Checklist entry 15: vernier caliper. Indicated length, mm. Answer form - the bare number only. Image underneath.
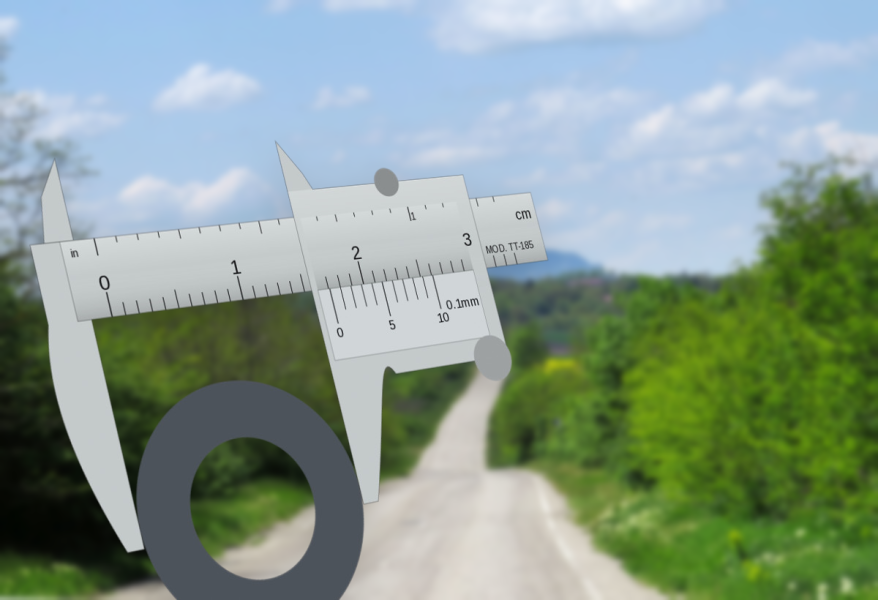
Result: 17.1
